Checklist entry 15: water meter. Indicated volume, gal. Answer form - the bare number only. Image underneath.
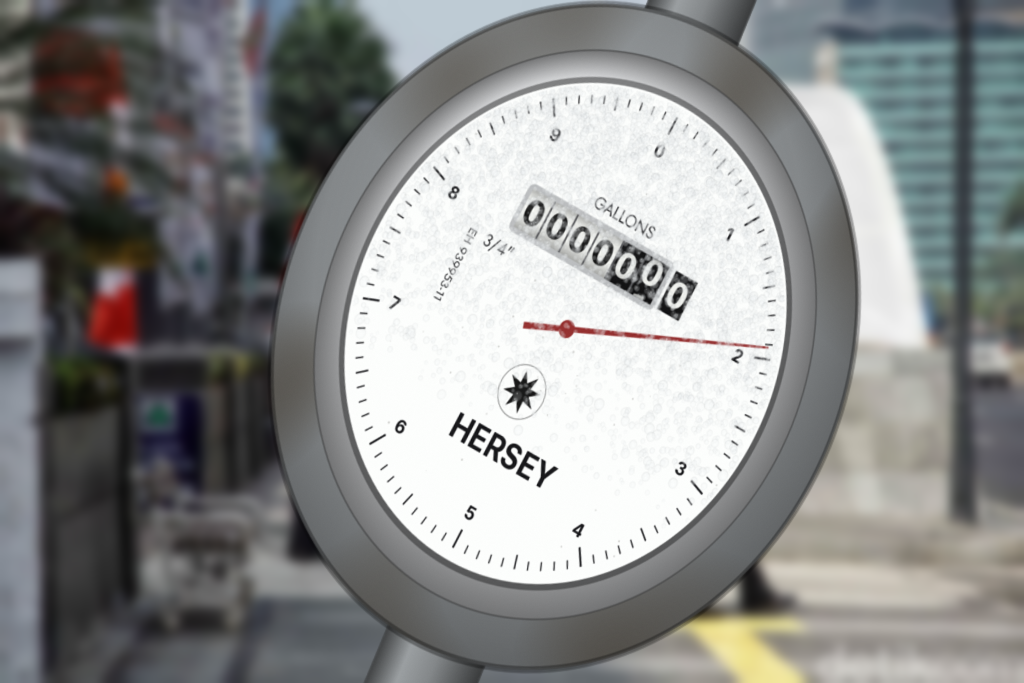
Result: 1.9
